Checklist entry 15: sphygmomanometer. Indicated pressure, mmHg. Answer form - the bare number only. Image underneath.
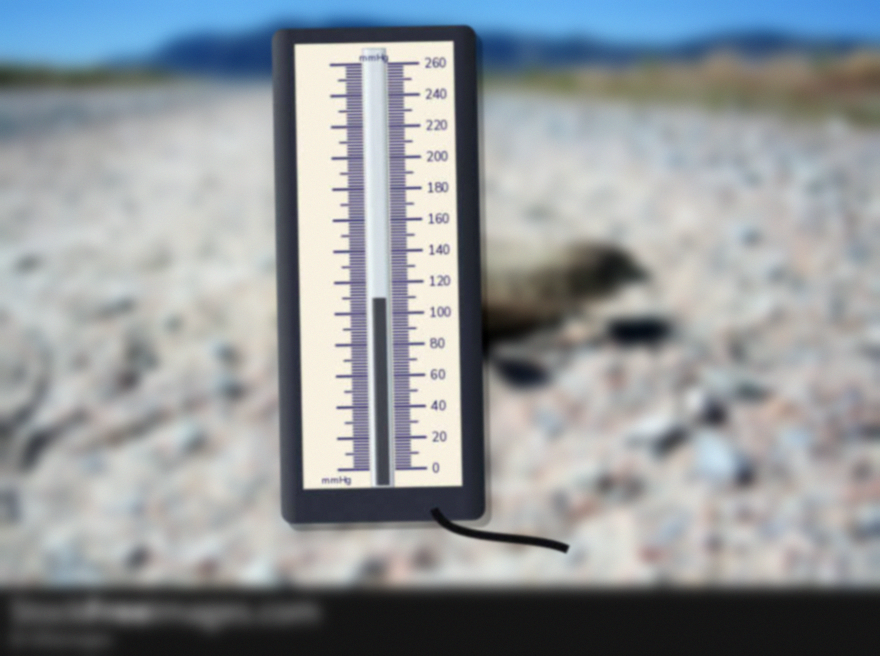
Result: 110
